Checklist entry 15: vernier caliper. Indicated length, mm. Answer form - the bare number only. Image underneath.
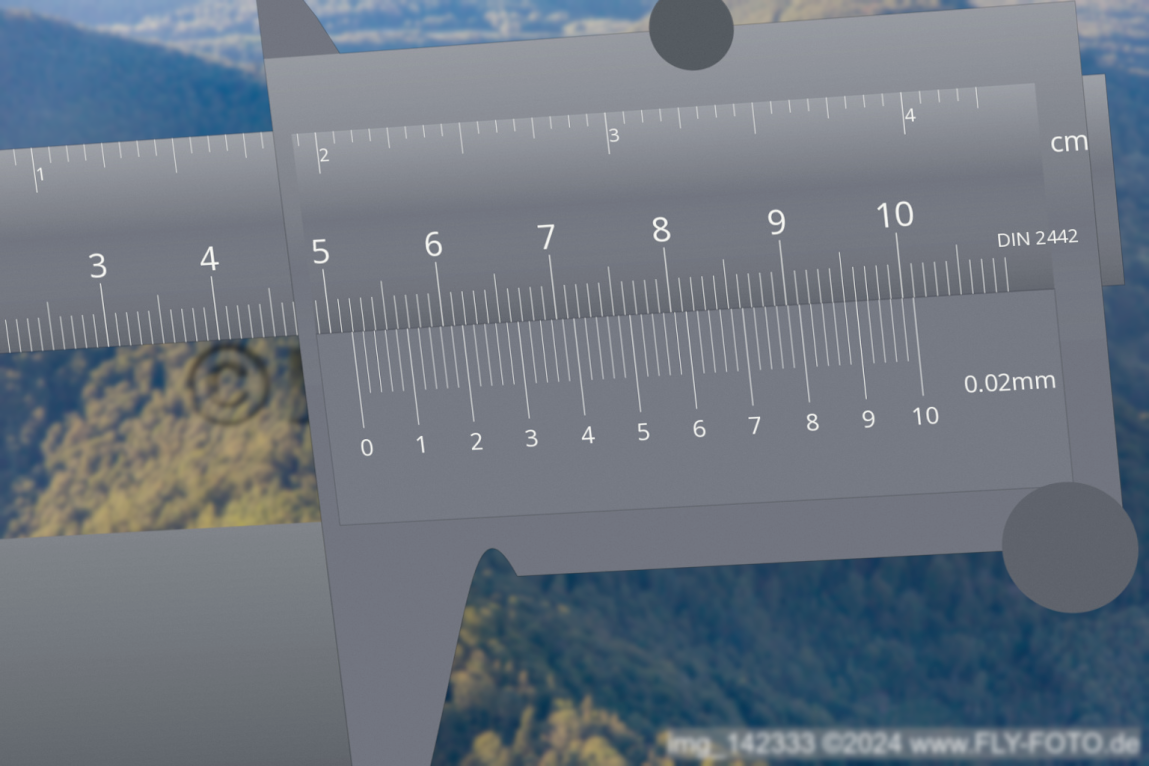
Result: 51.9
